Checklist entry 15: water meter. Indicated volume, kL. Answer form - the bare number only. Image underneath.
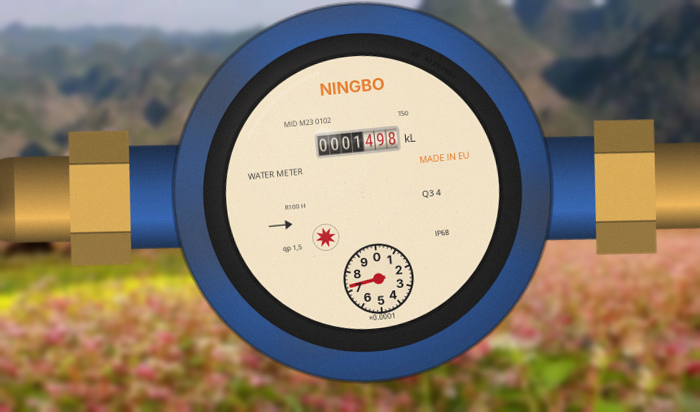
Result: 1.4987
